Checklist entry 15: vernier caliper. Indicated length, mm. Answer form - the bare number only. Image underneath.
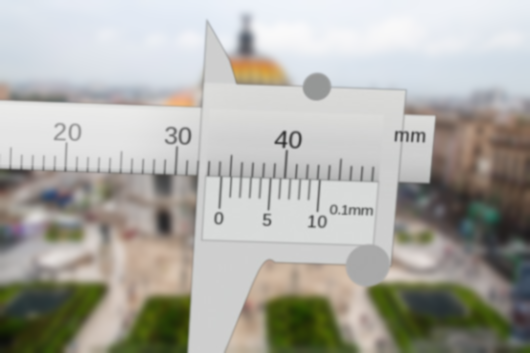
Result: 34.2
